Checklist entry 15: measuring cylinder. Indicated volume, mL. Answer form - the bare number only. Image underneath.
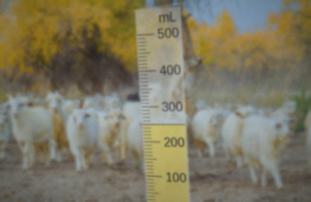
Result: 250
